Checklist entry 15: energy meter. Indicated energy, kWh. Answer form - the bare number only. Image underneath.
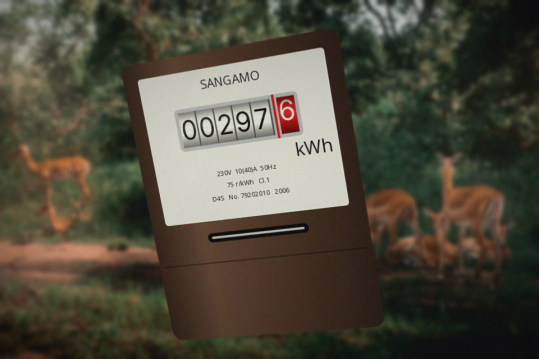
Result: 297.6
